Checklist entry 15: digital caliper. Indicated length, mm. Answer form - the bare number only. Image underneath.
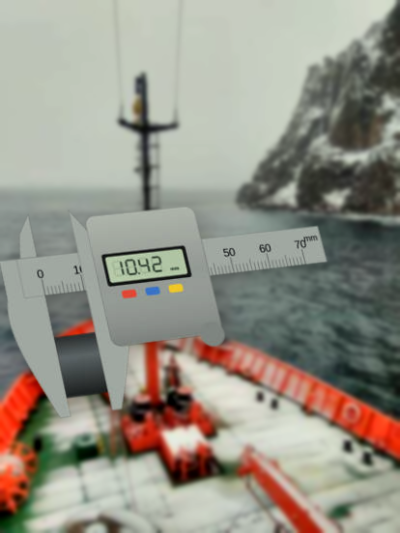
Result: 10.42
